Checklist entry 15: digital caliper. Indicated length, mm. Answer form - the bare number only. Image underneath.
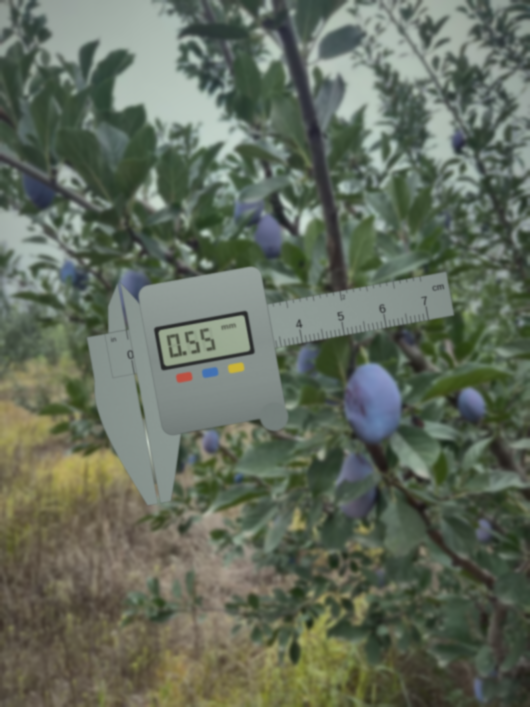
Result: 0.55
